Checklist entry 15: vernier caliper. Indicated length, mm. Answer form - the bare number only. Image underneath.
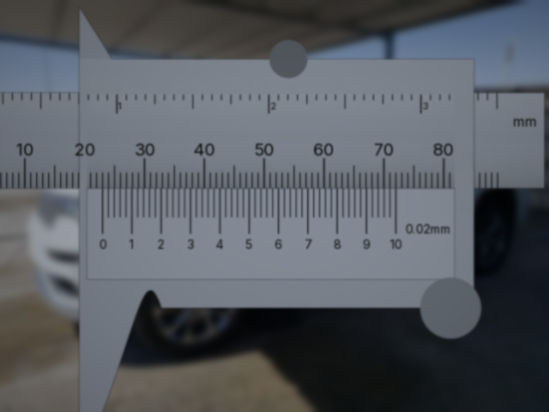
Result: 23.0
